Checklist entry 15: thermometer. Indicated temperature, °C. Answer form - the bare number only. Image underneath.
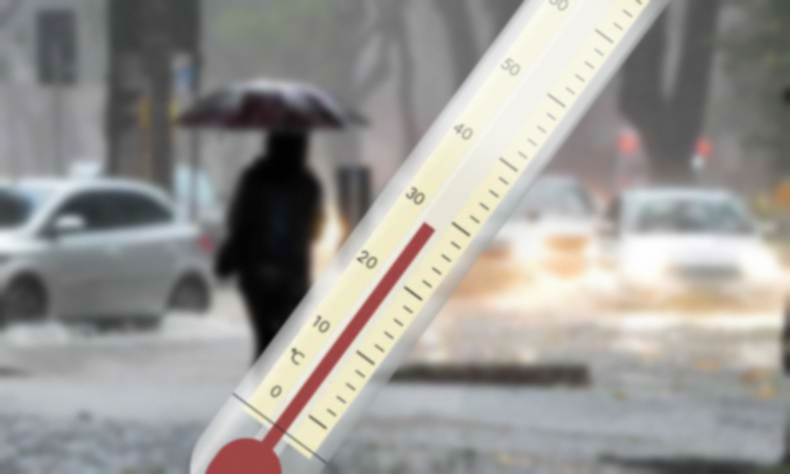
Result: 28
